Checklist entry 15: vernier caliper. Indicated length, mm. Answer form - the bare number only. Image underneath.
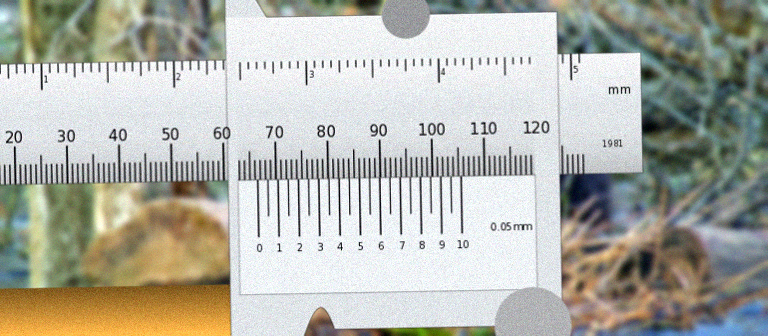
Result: 66.5
